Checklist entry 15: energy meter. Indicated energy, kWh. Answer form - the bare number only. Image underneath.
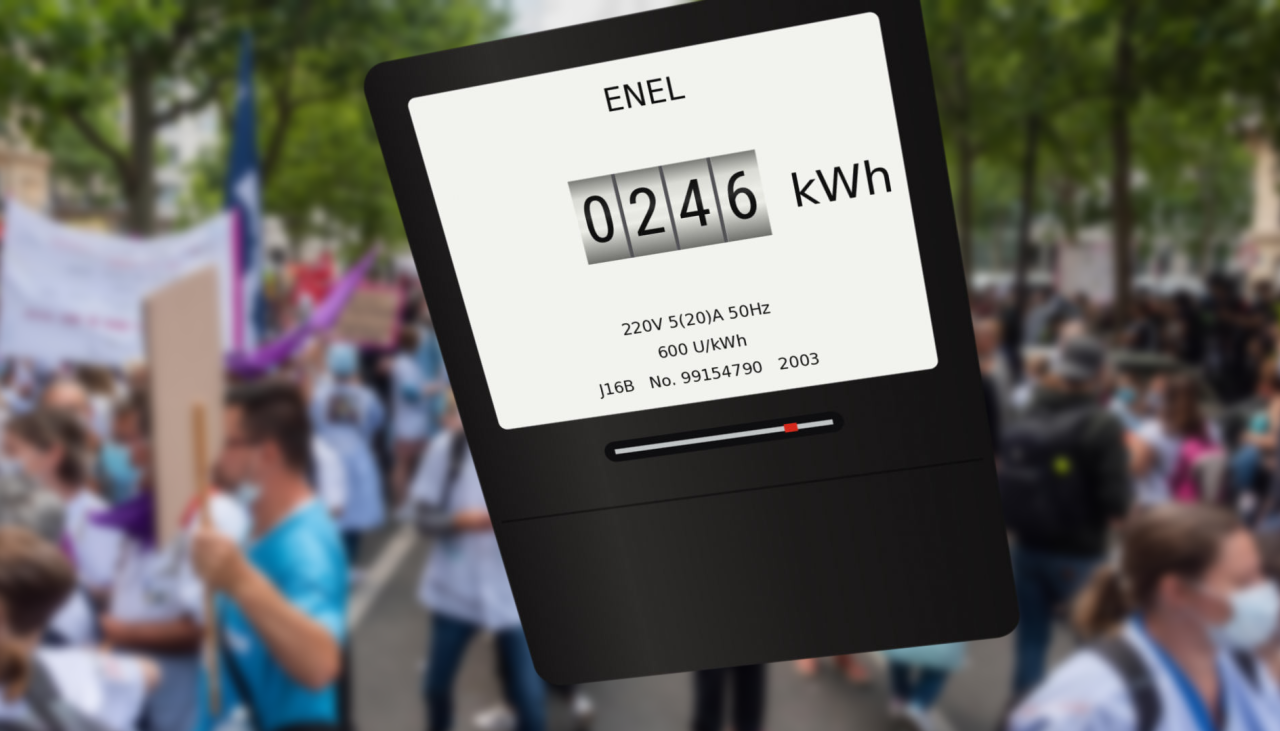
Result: 246
